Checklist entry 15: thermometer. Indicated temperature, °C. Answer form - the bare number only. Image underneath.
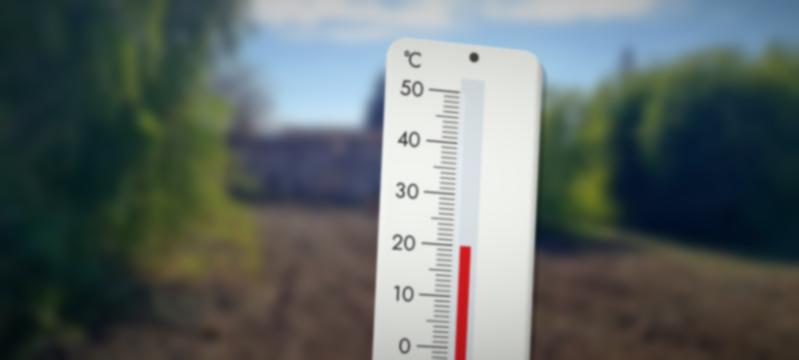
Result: 20
